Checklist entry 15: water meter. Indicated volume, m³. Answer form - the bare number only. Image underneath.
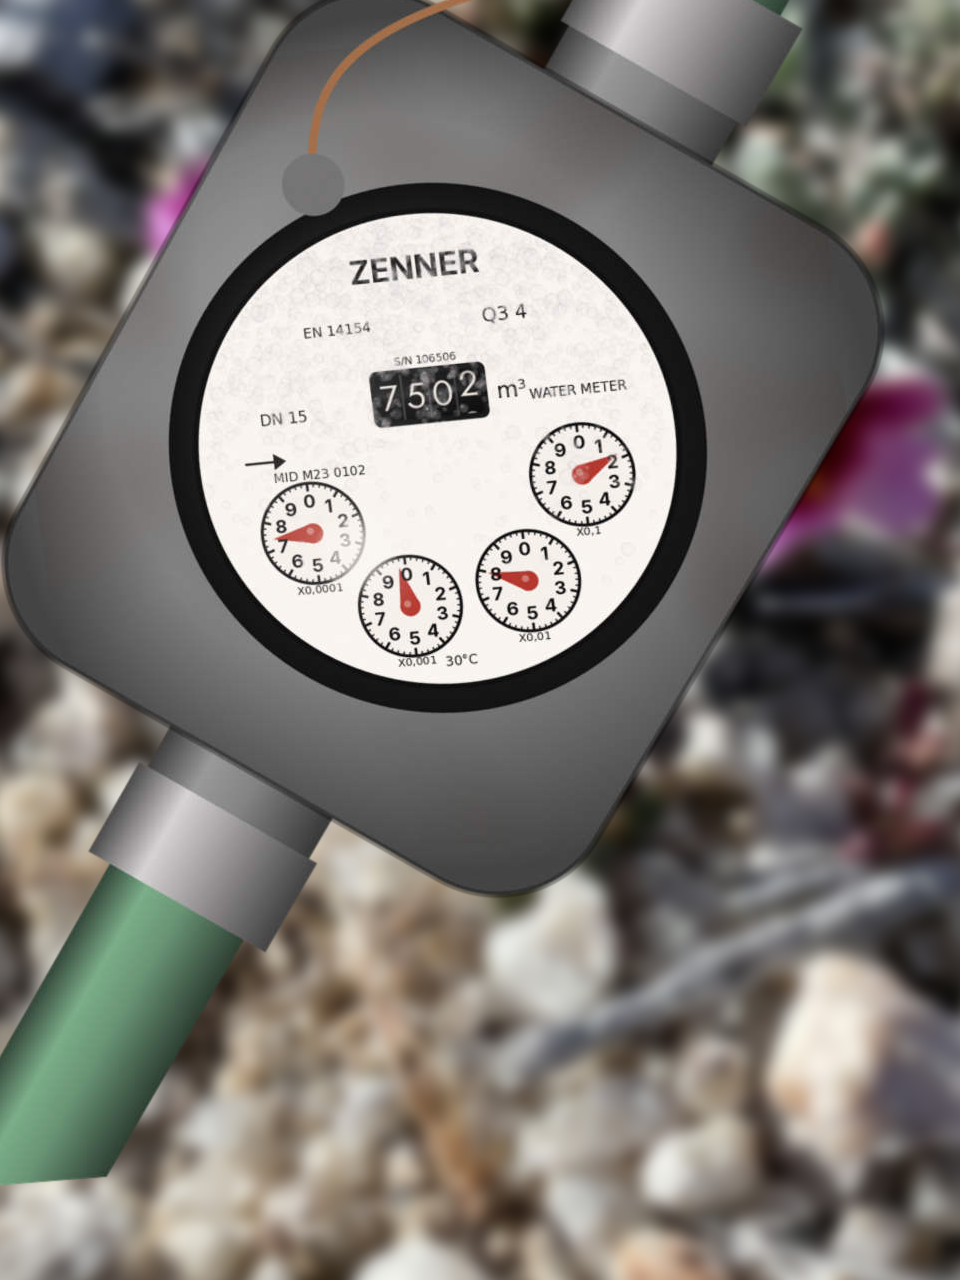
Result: 7502.1797
